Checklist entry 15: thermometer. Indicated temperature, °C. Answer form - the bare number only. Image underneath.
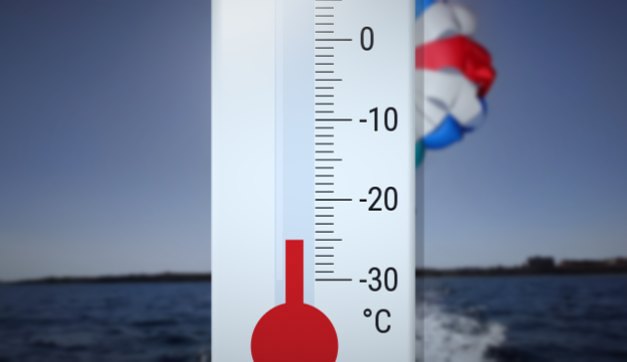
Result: -25
